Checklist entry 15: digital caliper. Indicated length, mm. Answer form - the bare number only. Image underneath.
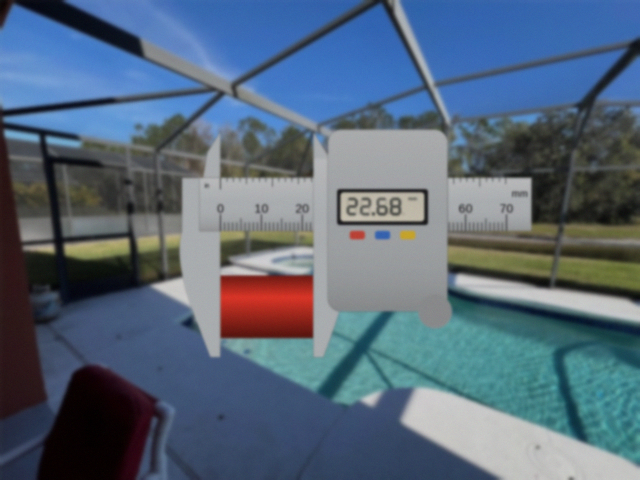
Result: 22.68
